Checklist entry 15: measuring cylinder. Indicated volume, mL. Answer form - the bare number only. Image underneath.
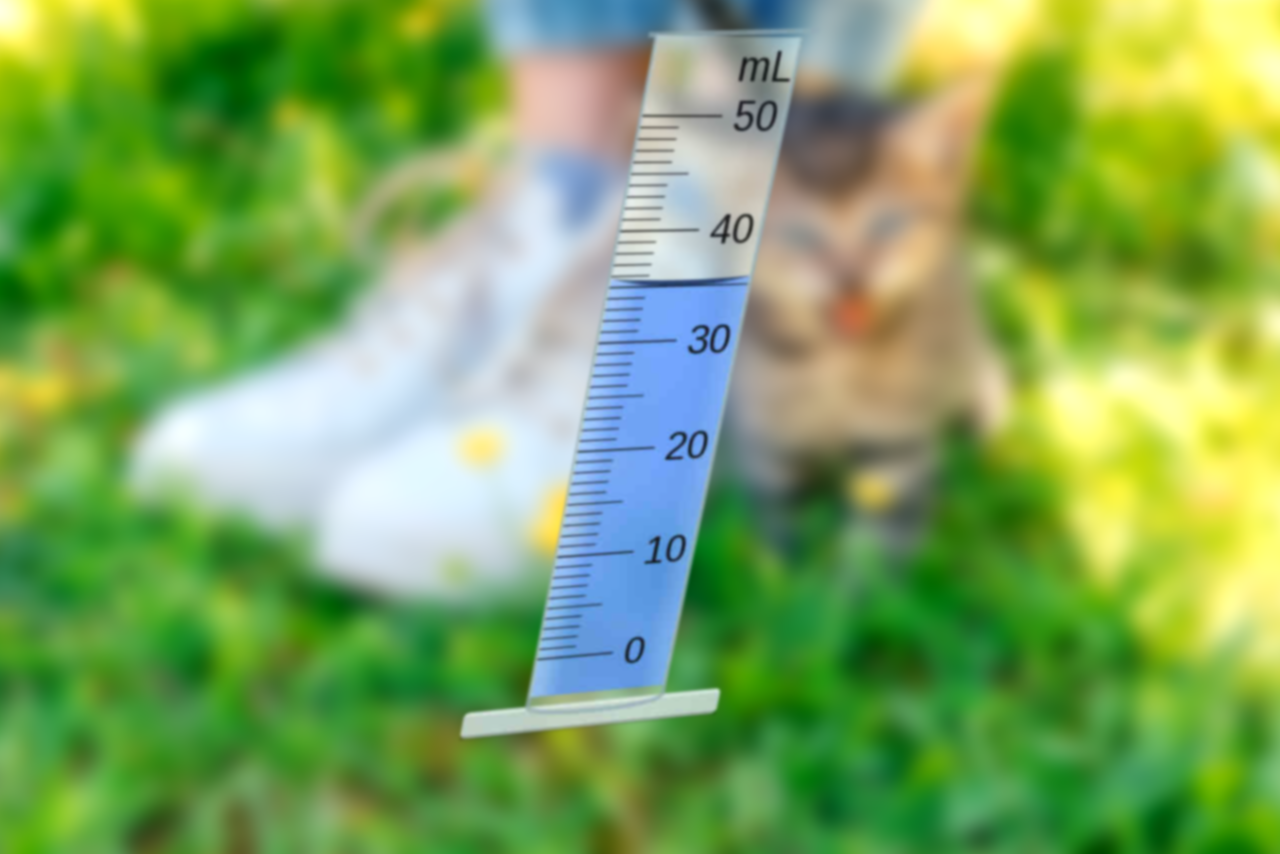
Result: 35
